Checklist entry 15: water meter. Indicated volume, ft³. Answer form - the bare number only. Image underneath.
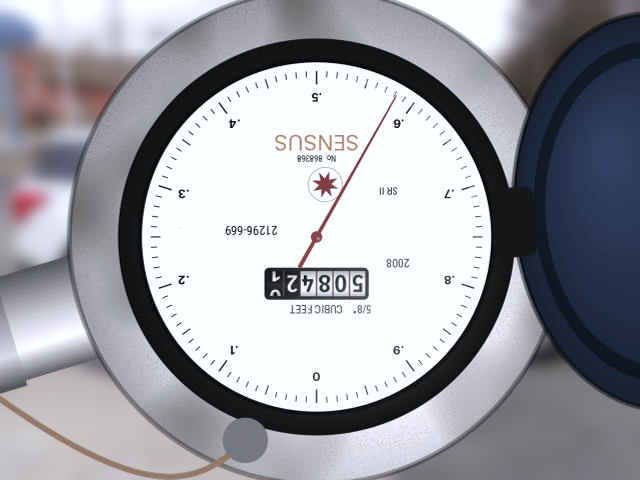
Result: 508420.58
